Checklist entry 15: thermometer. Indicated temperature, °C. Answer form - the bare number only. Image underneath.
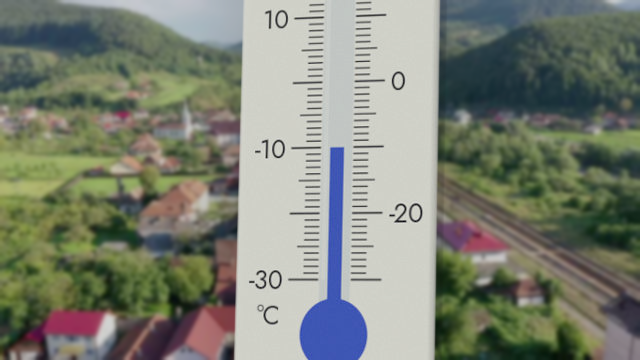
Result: -10
